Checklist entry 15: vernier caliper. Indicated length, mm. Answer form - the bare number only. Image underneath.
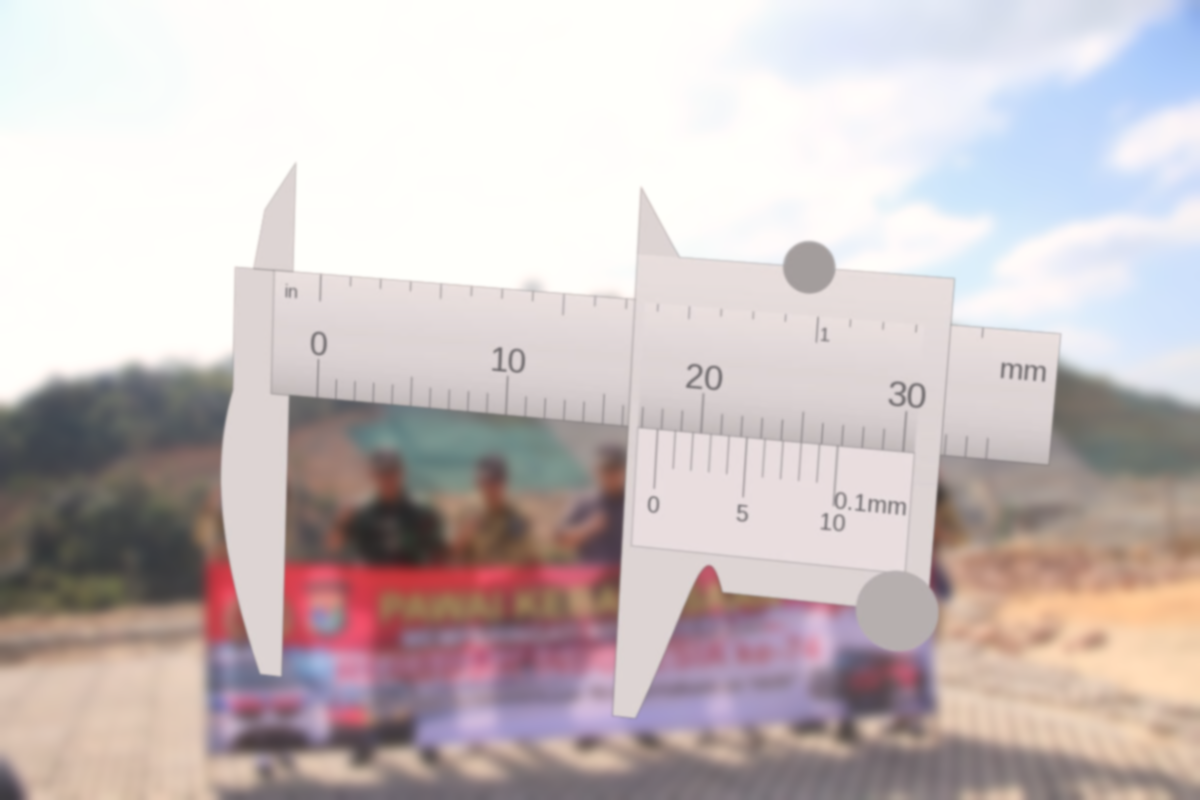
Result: 17.8
